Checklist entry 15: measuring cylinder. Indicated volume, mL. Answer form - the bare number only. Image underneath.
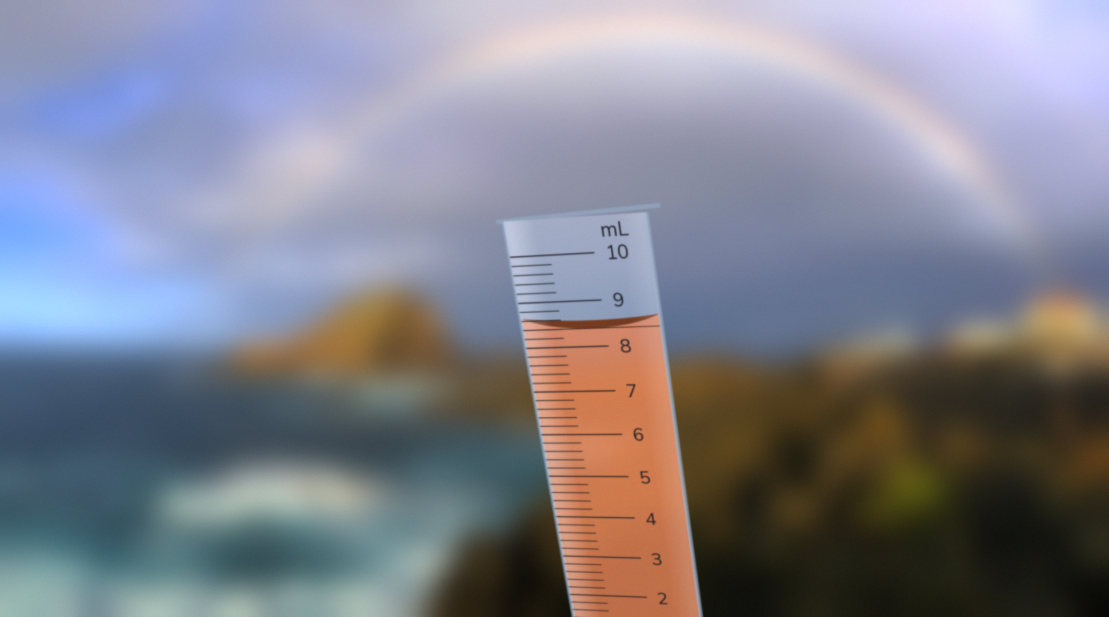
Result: 8.4
